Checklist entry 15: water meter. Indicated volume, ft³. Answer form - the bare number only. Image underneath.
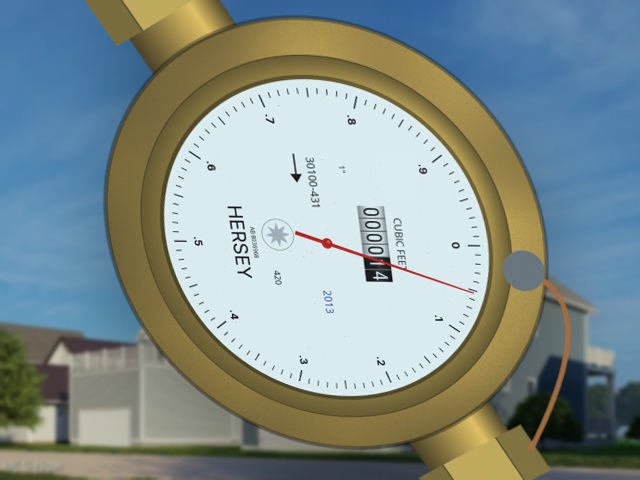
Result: 14.05
